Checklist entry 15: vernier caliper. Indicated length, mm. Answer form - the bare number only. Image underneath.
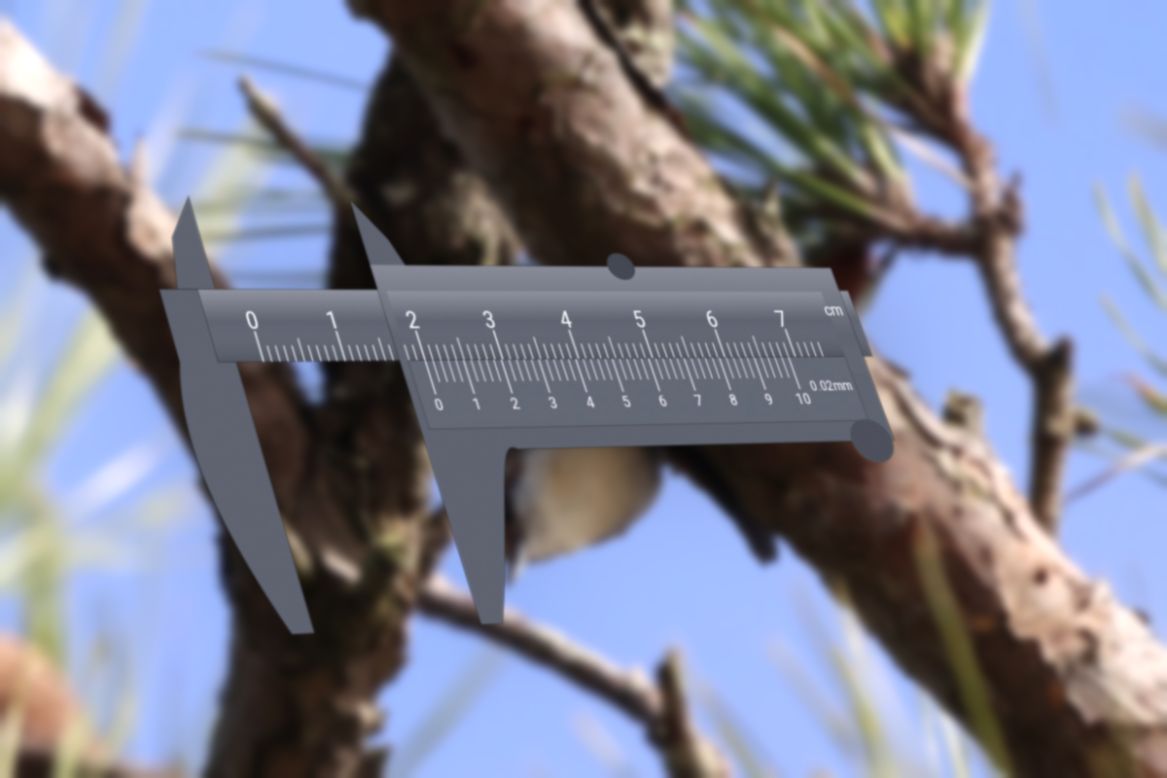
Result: 20.0
